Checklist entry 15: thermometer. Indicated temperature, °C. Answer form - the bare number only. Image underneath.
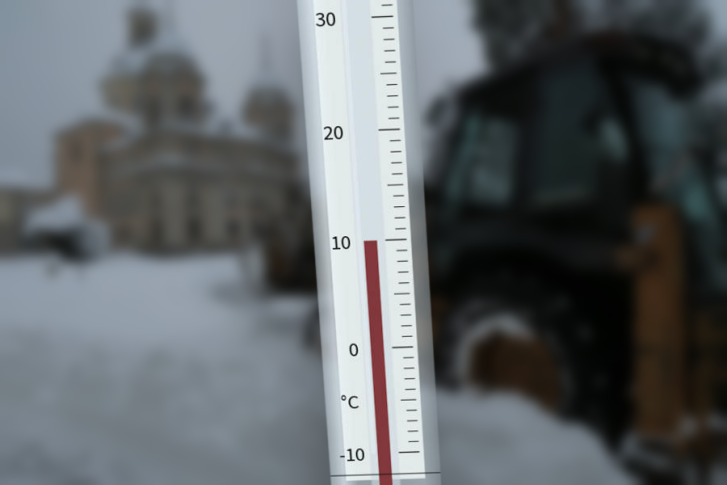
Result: 10
